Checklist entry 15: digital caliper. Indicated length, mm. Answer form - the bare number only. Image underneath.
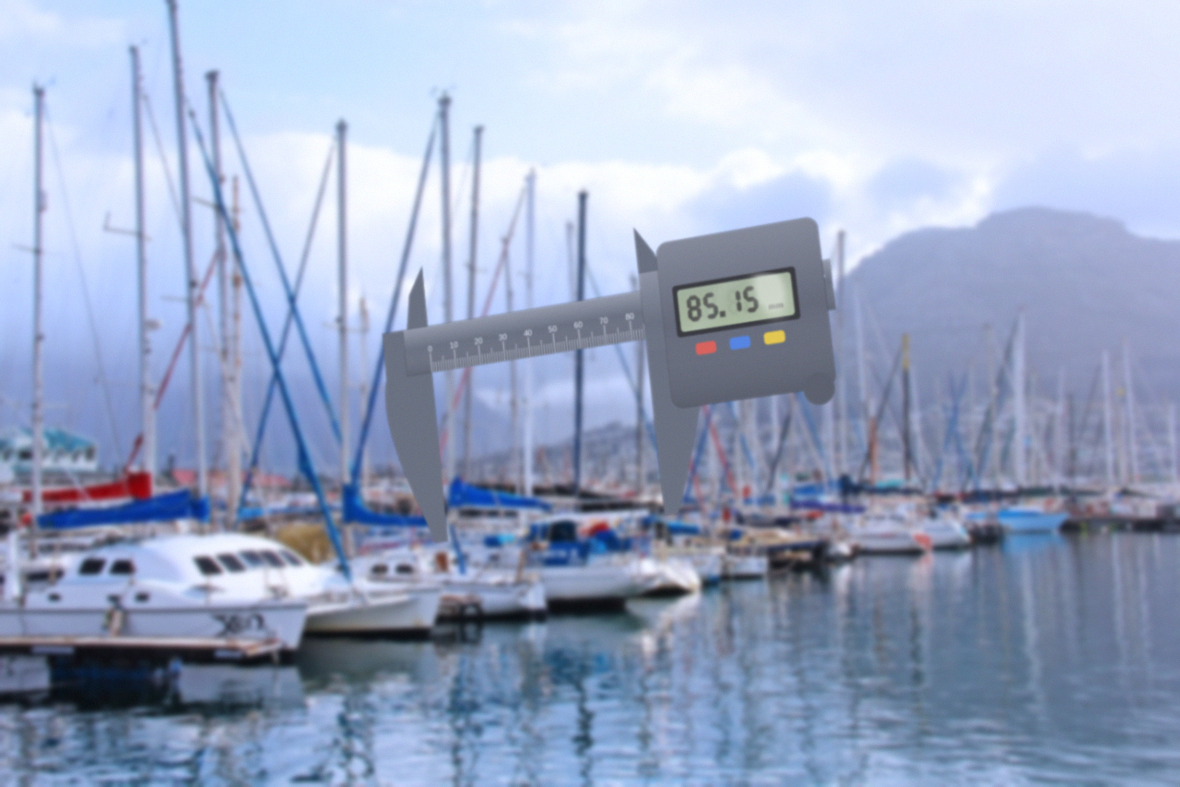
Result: 85.15
